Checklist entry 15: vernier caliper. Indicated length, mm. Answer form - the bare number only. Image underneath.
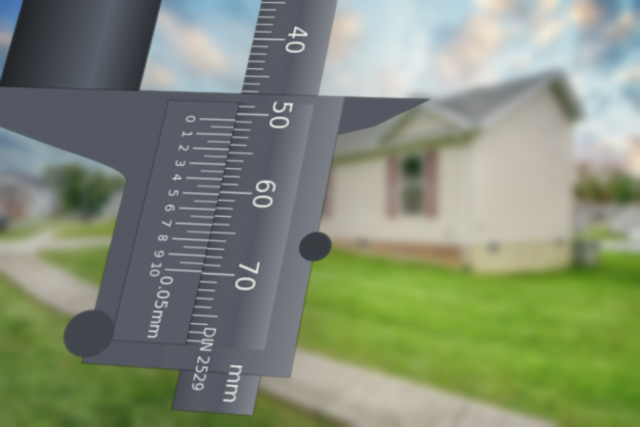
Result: 50.8
